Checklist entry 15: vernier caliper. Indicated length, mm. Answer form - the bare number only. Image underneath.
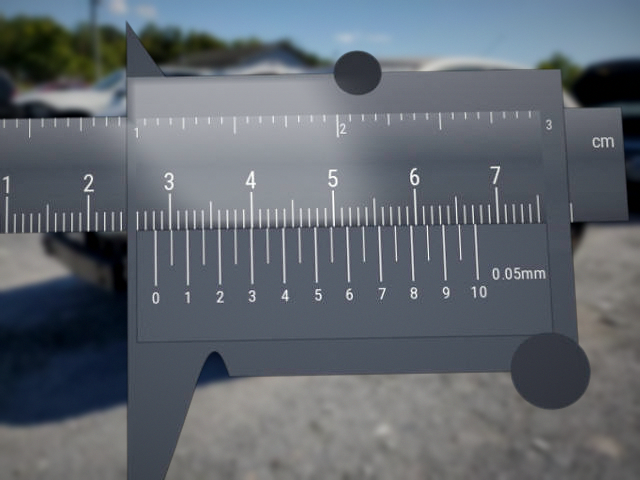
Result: 28.2
